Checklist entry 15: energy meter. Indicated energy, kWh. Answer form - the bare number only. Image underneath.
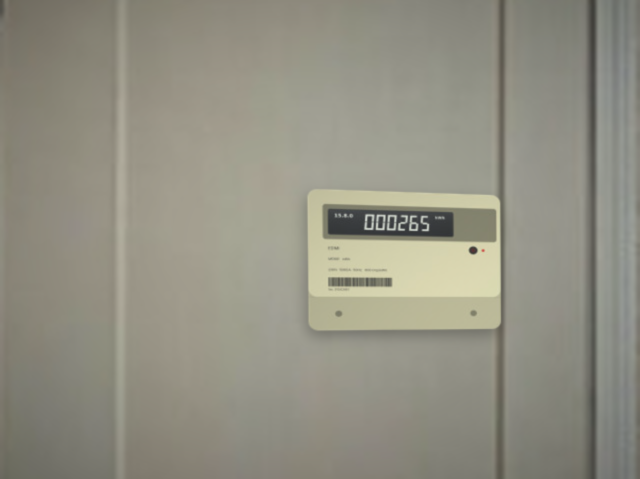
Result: 265
